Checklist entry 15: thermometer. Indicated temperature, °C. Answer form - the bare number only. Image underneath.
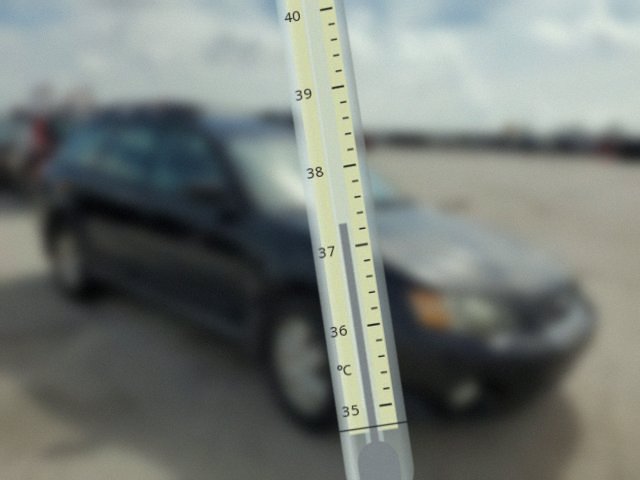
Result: 37.3
